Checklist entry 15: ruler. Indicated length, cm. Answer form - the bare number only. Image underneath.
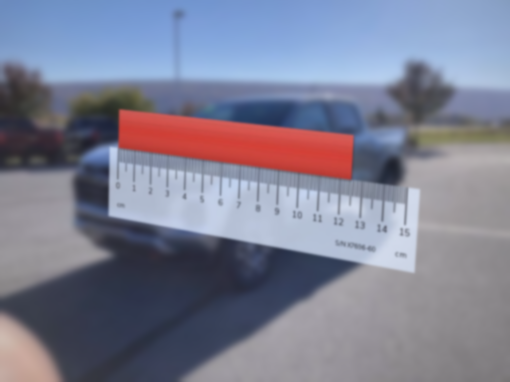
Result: 12.5
